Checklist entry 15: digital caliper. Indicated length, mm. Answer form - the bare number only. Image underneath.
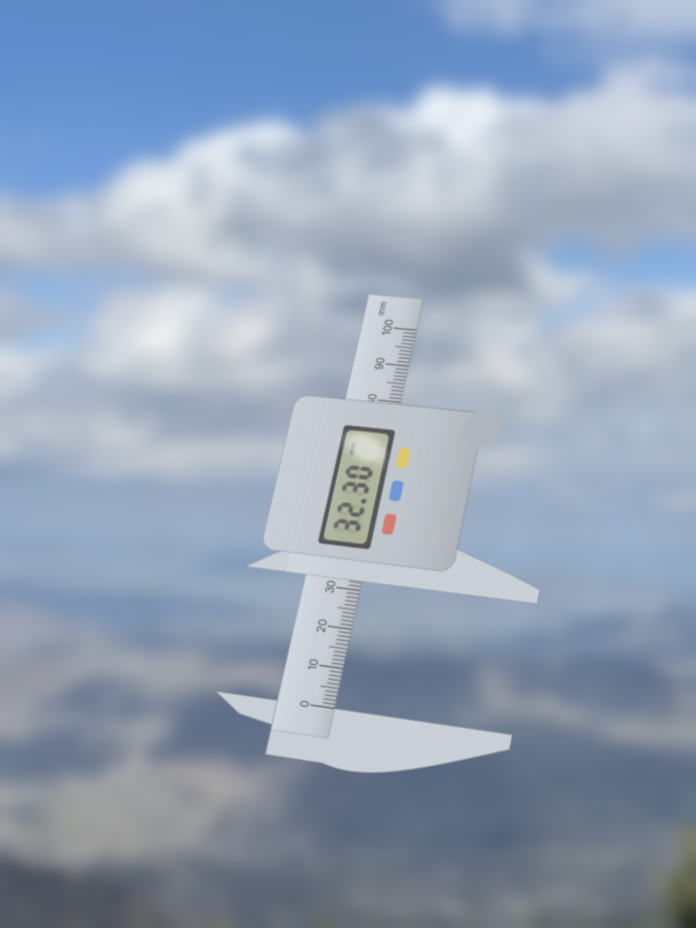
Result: 32.30
